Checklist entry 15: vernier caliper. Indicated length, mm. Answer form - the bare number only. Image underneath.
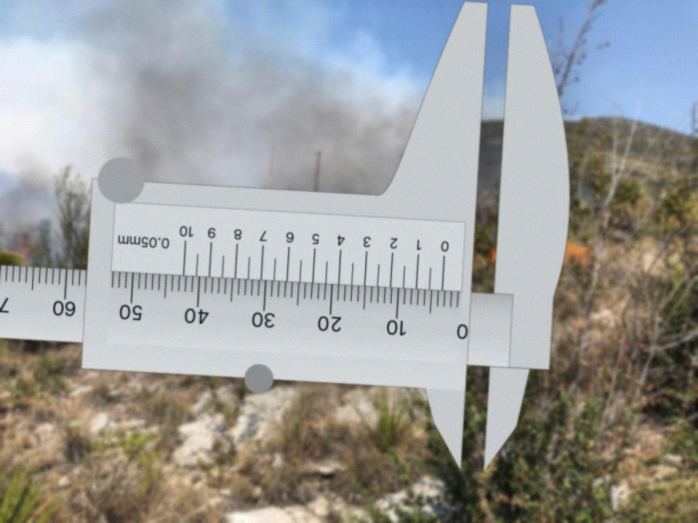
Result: 3.4
